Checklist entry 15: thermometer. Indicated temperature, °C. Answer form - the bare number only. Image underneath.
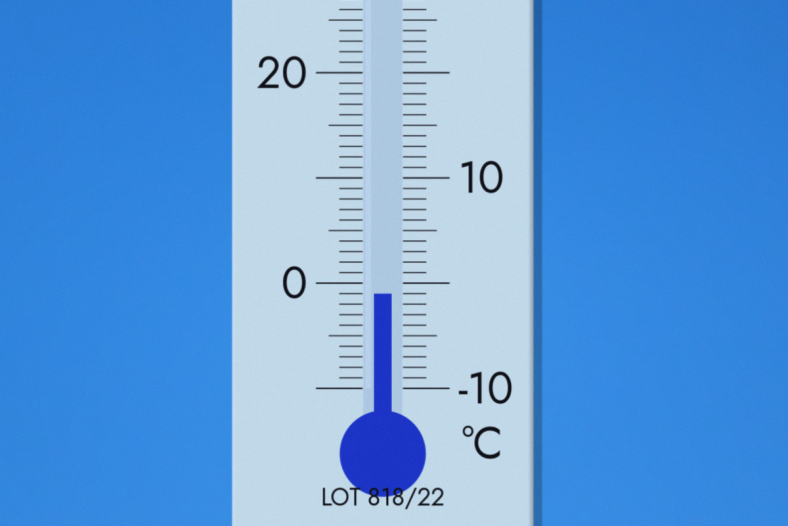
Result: -1
